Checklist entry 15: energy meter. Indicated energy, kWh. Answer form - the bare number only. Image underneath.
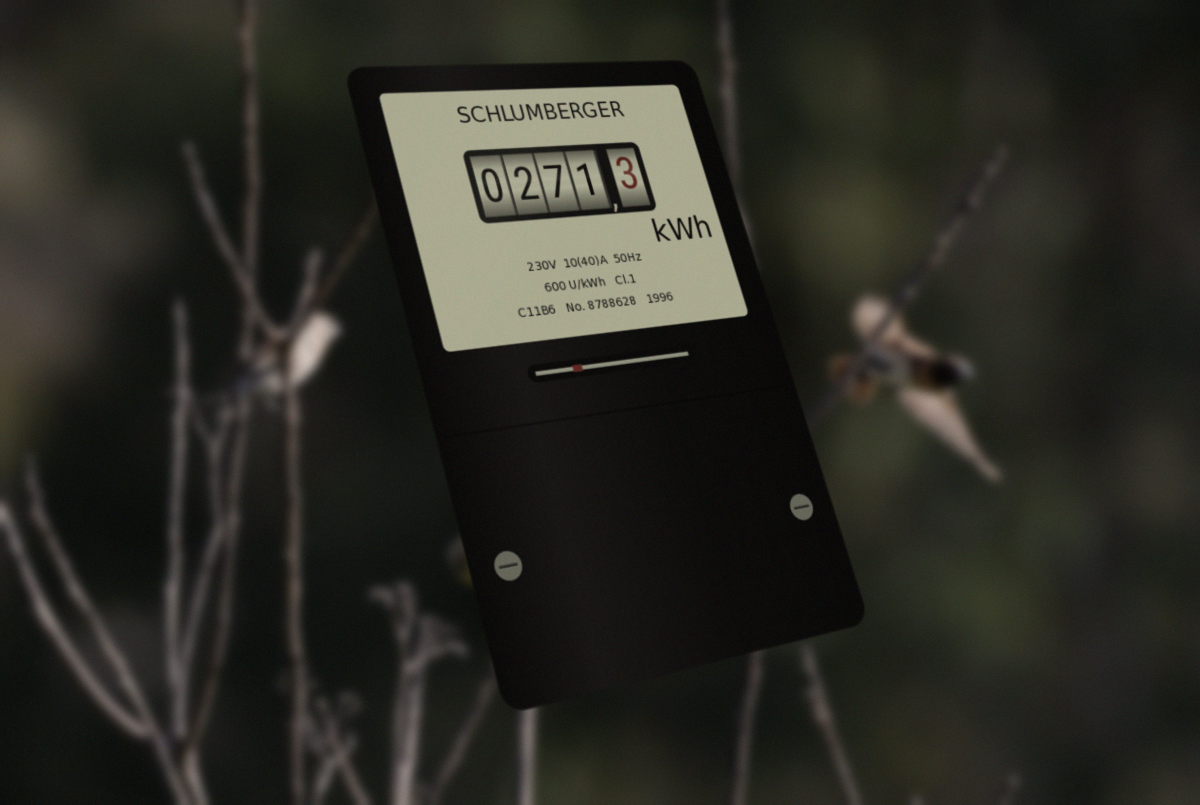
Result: 271.3
